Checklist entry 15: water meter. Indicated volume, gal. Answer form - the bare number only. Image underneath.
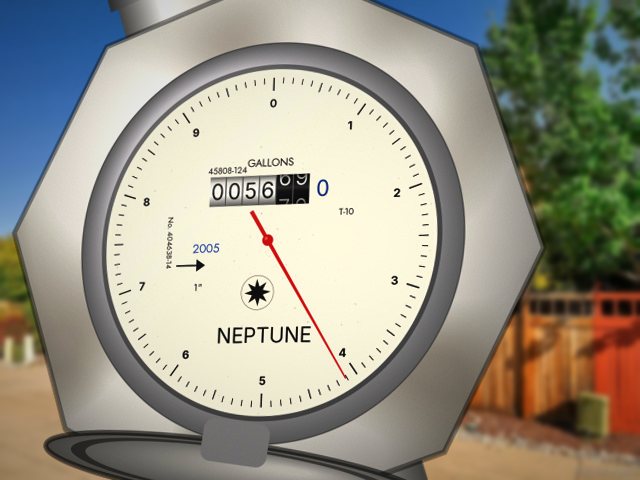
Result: 56694.1
